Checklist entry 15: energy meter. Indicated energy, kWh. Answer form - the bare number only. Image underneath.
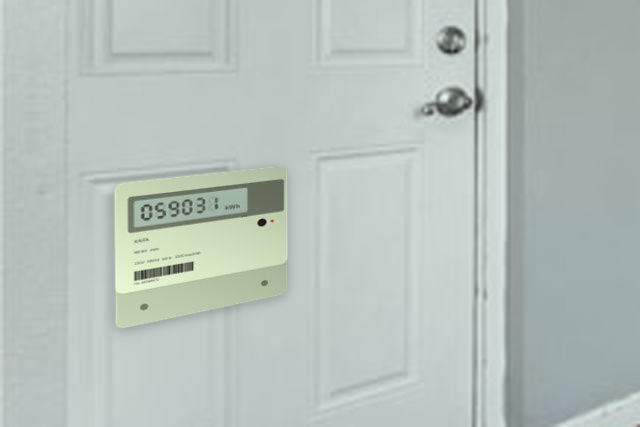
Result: 59031
